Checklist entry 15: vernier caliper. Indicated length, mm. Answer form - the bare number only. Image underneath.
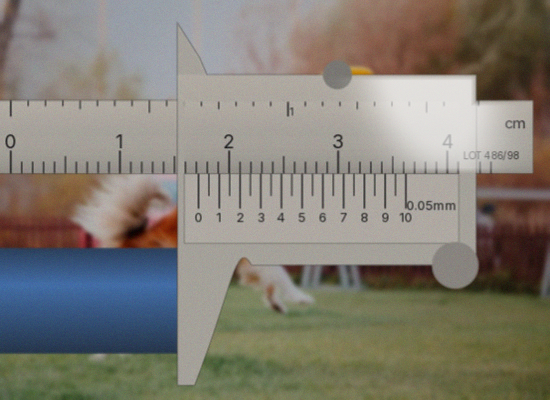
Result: 17.2
